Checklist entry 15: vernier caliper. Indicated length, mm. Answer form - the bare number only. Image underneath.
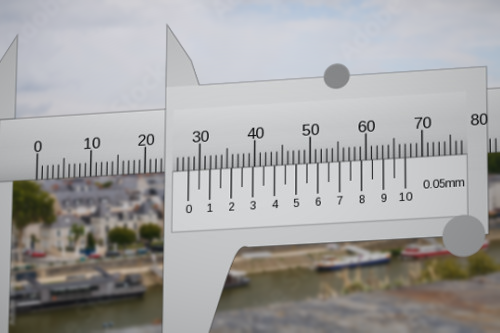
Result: 28.0
